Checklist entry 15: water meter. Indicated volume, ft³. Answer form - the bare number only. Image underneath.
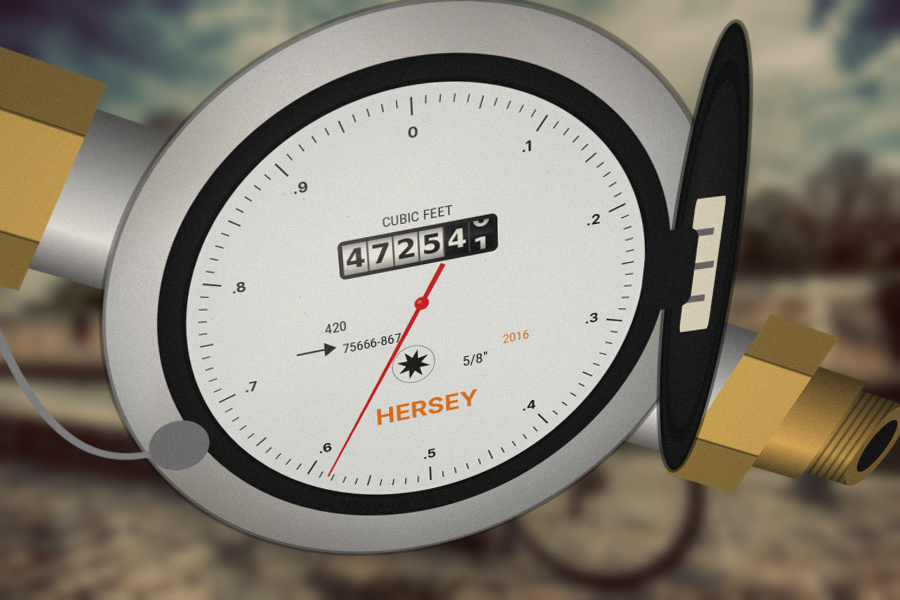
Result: 472540.58
